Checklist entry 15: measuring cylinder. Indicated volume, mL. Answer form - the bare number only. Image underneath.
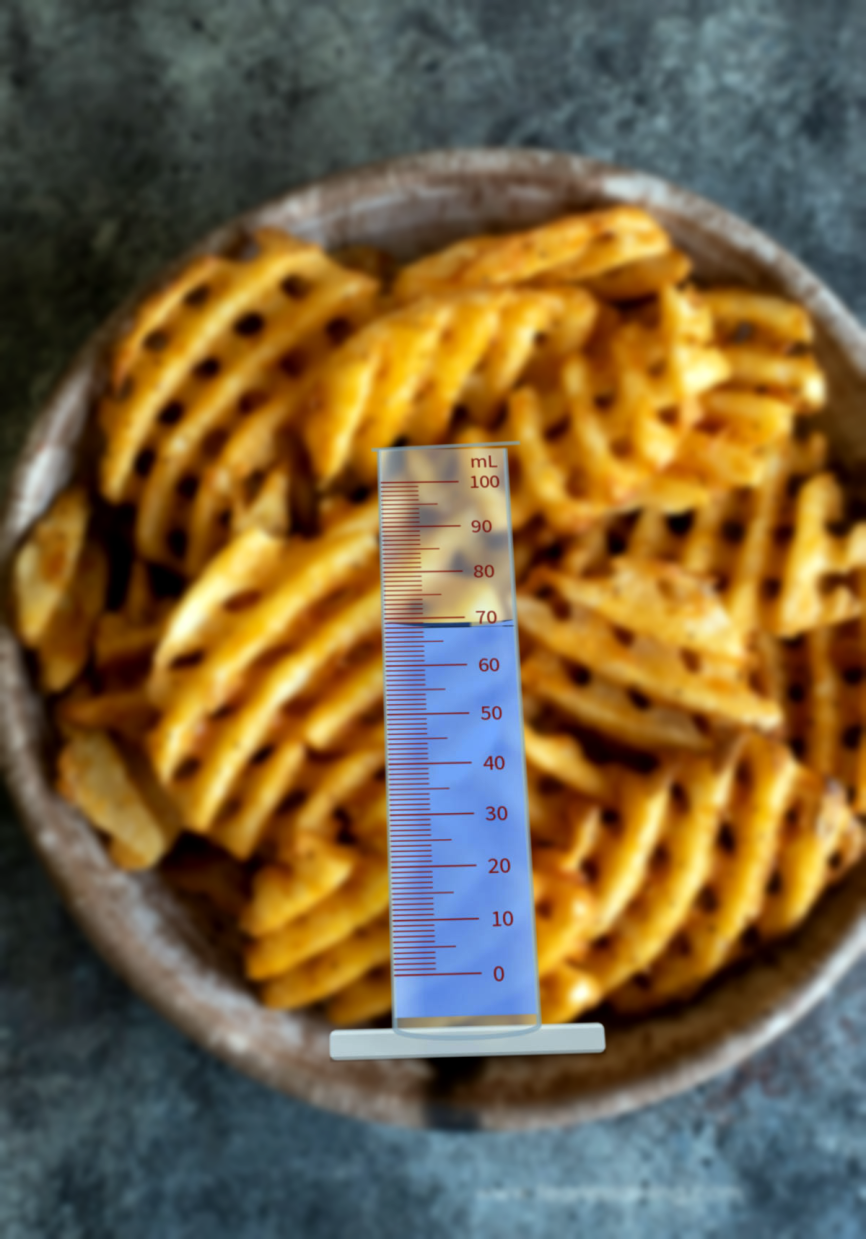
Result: 68
